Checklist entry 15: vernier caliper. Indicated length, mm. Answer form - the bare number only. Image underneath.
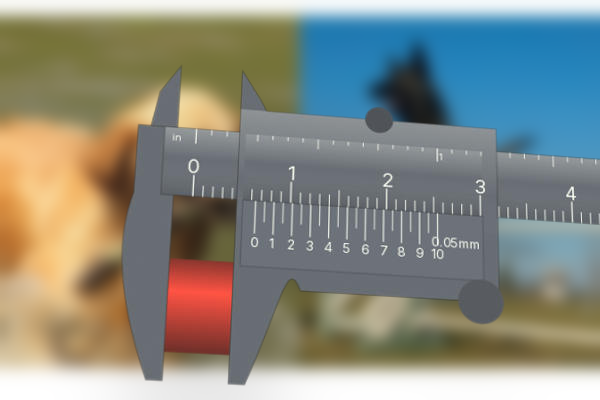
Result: 6.4
